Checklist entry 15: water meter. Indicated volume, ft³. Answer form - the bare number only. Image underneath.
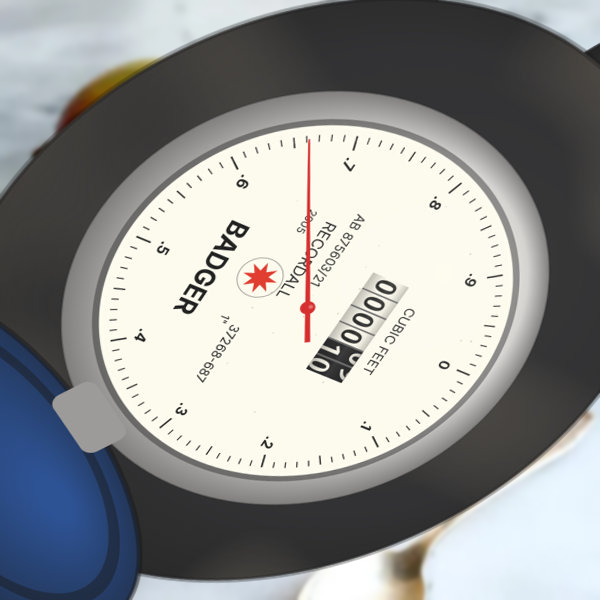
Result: 9.66
